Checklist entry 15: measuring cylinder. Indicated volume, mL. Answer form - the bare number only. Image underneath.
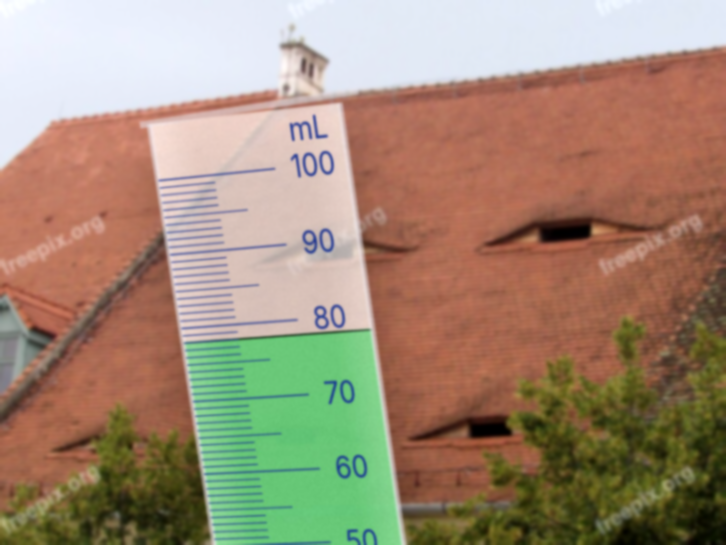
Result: 78
